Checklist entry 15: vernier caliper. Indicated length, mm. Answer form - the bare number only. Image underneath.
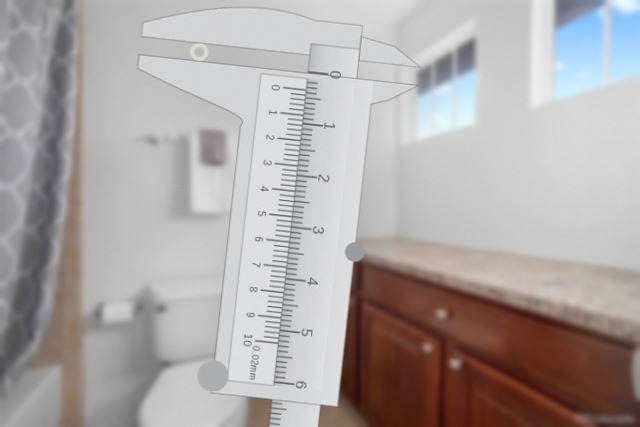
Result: 3.5
